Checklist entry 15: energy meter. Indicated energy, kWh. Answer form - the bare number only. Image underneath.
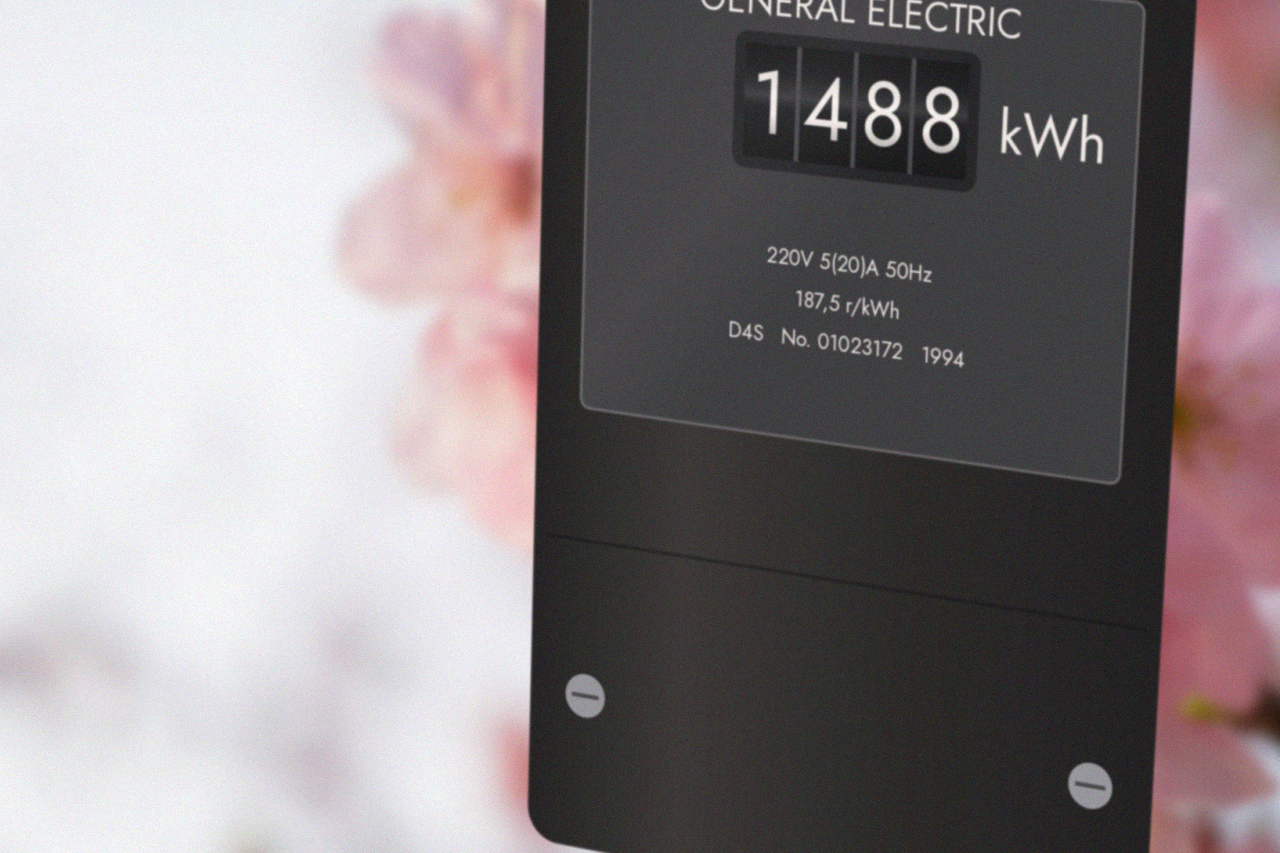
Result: 1488
